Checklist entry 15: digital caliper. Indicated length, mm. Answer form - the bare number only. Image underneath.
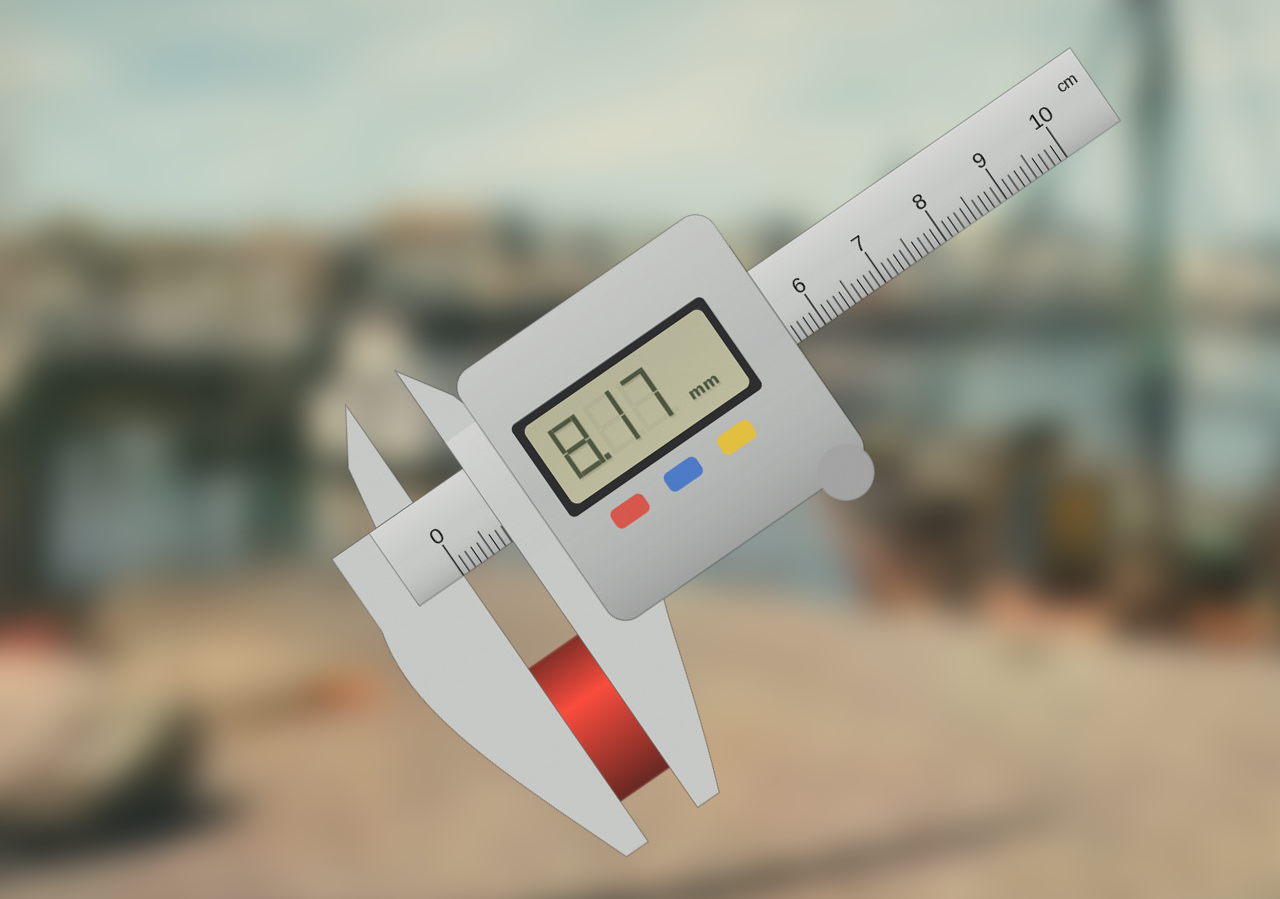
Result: 8.17
